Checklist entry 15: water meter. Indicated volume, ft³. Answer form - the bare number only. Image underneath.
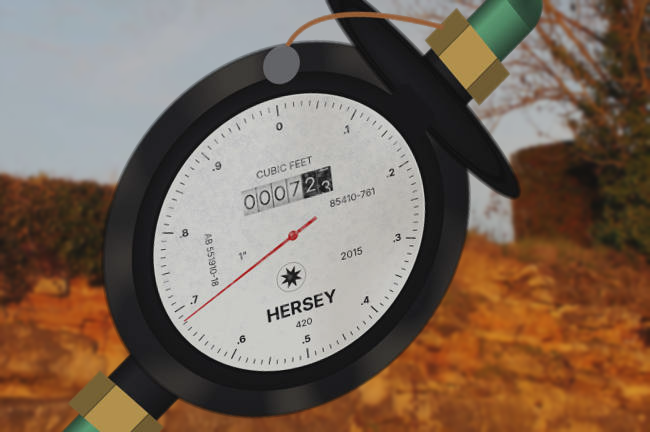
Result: 722.68
